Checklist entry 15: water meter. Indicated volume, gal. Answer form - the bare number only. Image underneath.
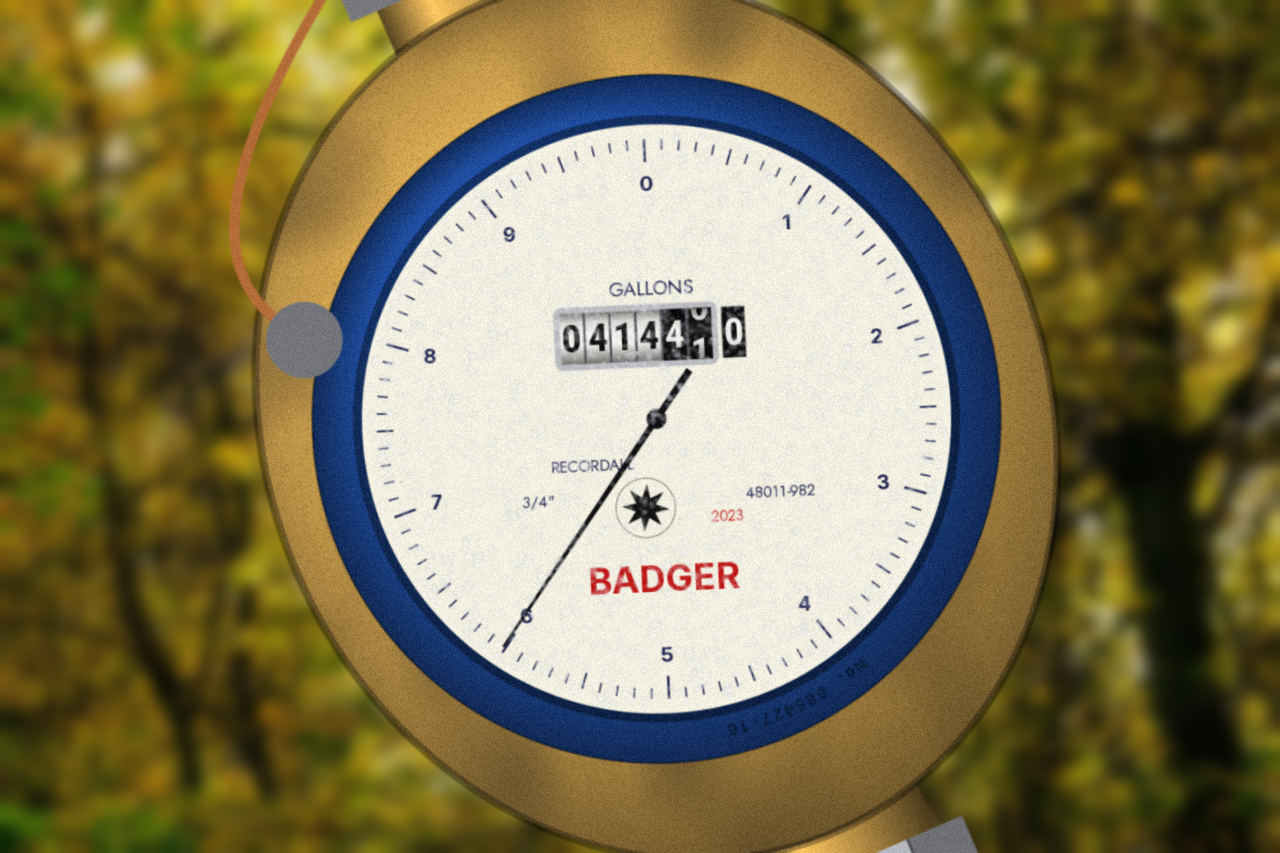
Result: 414406.0
